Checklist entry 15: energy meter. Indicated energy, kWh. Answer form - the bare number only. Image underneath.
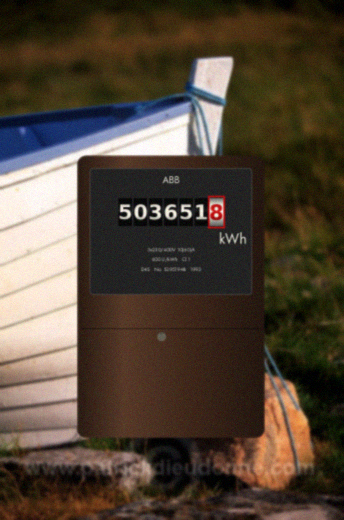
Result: 503651.8
